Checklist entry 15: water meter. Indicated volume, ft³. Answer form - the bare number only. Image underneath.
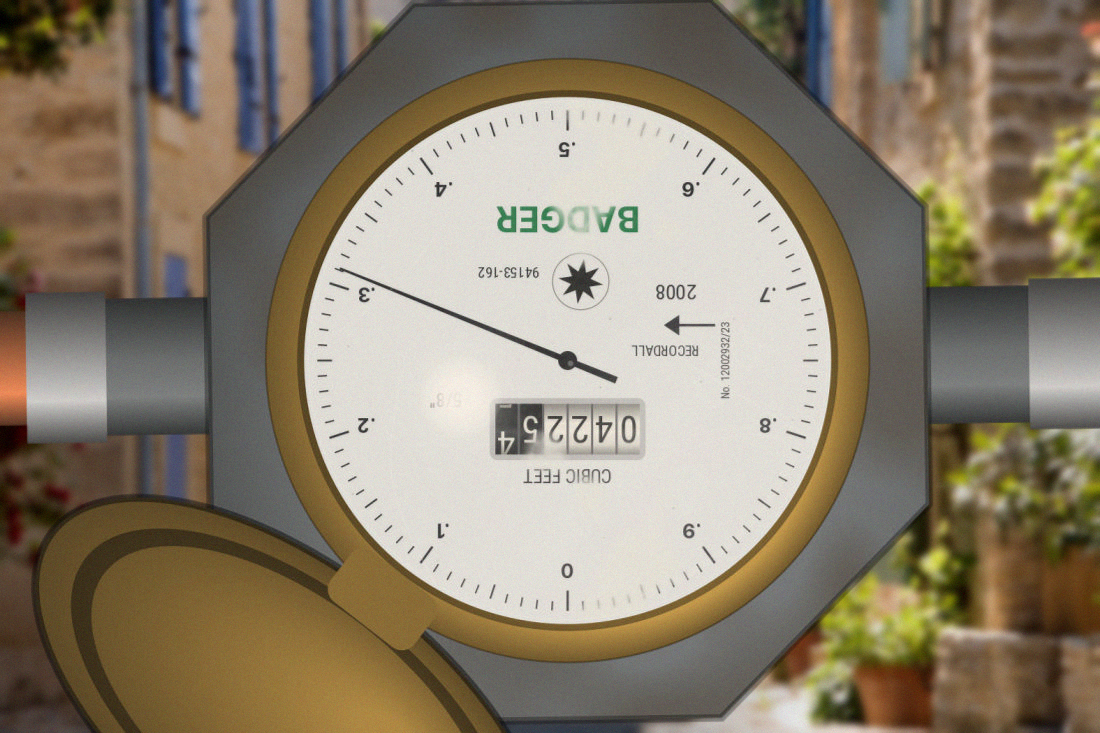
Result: 42254.31
